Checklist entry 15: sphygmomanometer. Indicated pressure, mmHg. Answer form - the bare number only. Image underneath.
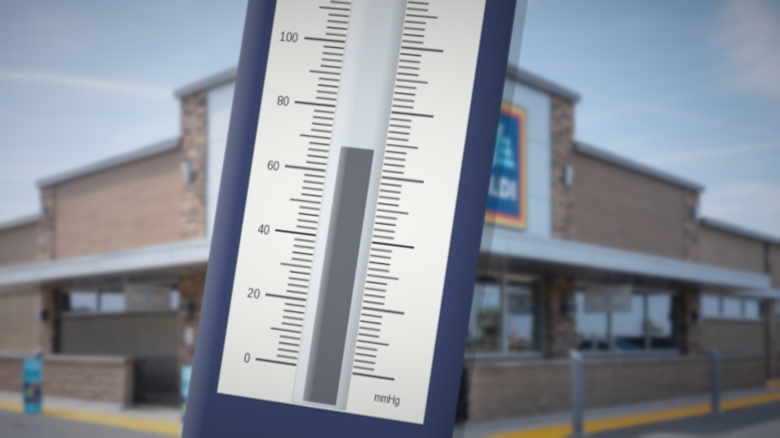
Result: 68
